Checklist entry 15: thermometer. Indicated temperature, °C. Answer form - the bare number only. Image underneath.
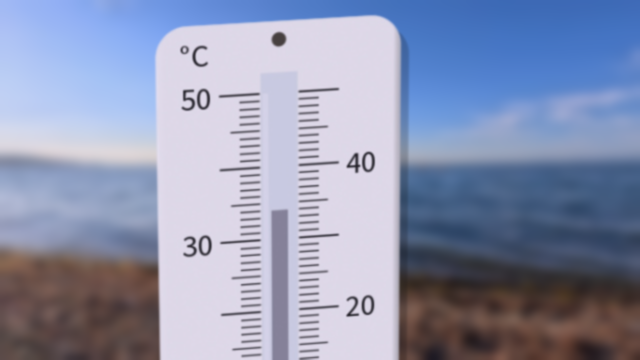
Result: 34
